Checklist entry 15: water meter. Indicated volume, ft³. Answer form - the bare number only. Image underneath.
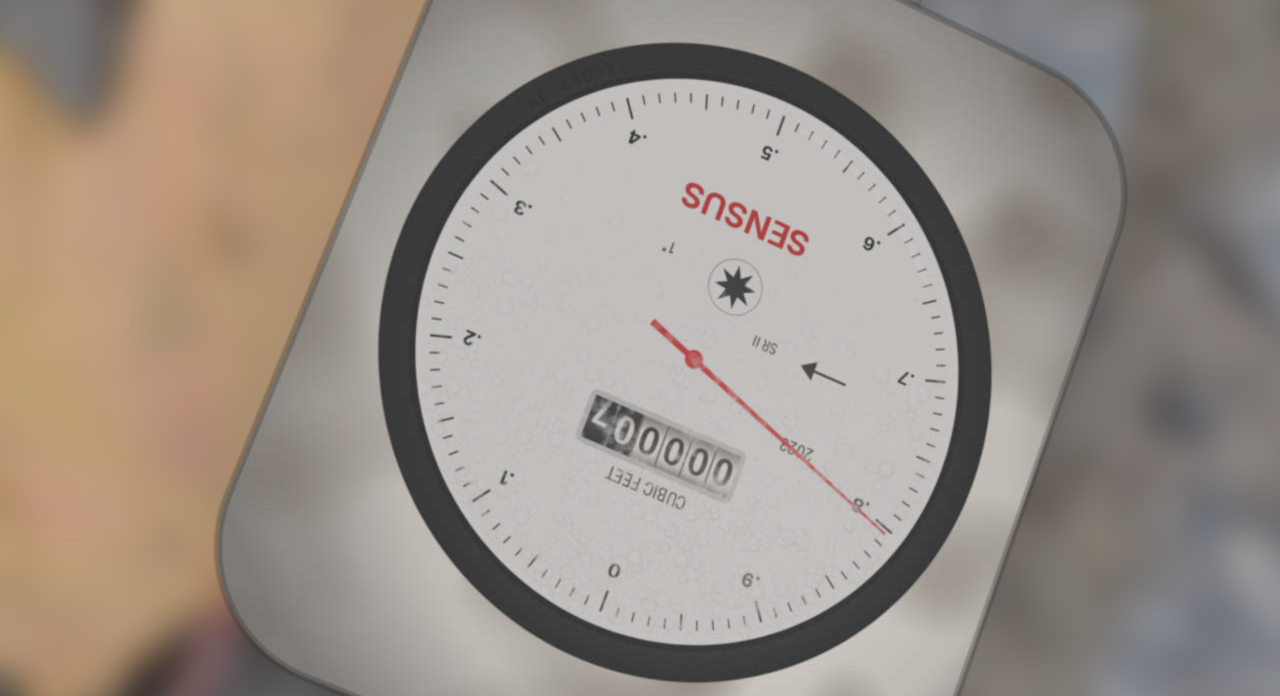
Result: 6.80
